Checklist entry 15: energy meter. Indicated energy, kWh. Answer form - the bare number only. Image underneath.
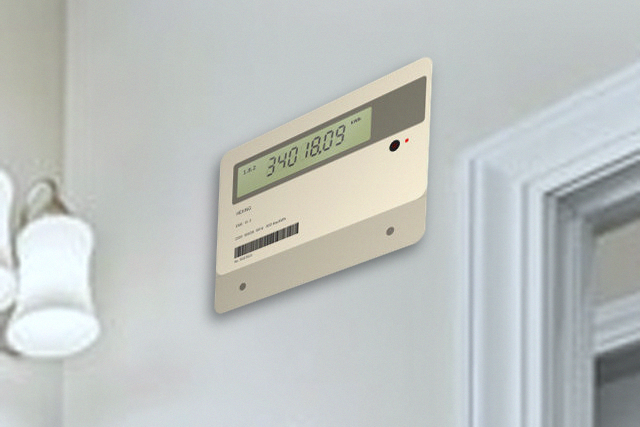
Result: 34018.09
